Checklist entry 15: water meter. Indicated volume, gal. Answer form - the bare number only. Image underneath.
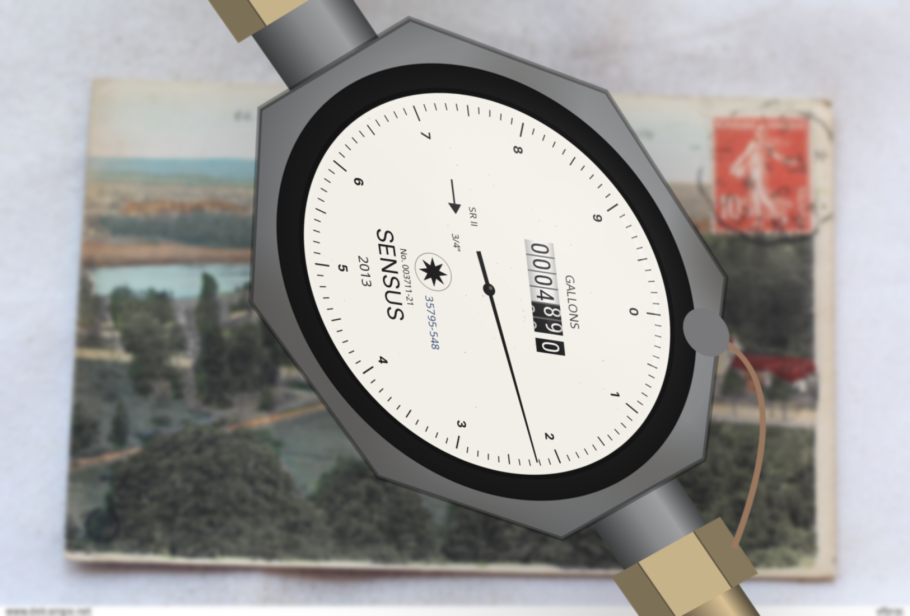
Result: 4892.2
